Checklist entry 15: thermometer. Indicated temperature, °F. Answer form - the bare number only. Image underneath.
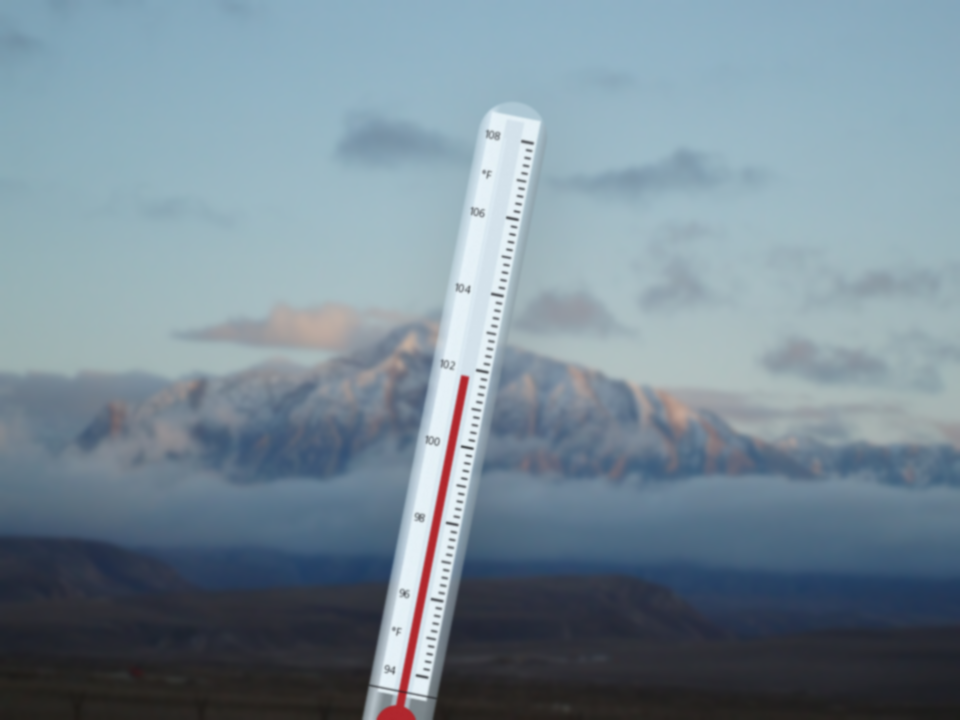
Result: 101.8
